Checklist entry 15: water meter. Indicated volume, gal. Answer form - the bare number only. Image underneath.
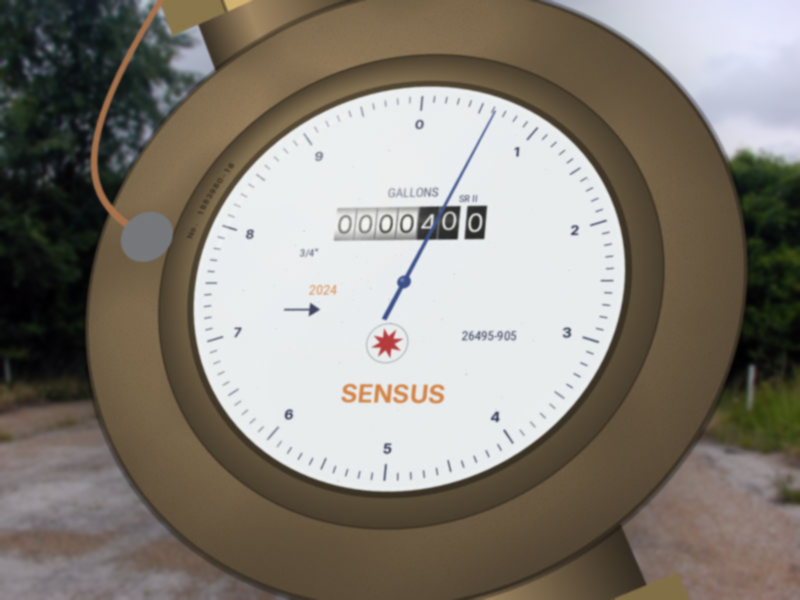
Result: 400.6
